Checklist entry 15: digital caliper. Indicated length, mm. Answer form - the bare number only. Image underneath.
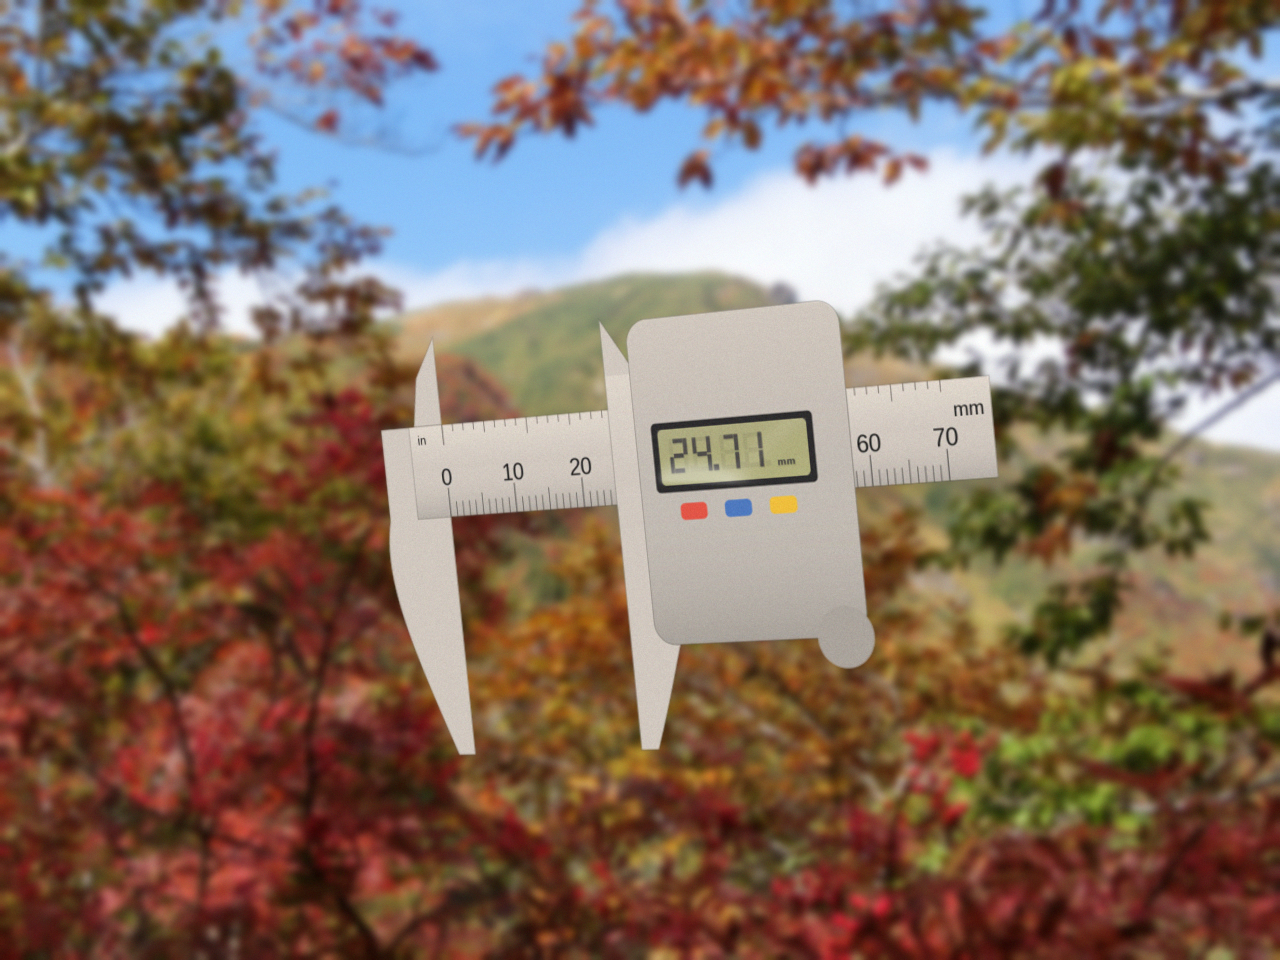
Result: 24.71
